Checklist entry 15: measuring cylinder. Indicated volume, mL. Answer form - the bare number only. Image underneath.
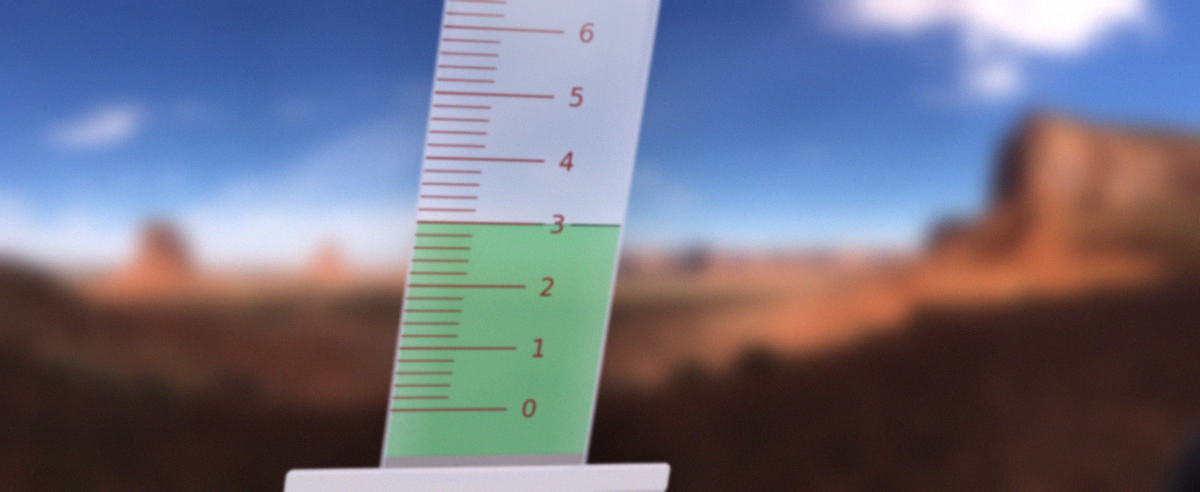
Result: 3
